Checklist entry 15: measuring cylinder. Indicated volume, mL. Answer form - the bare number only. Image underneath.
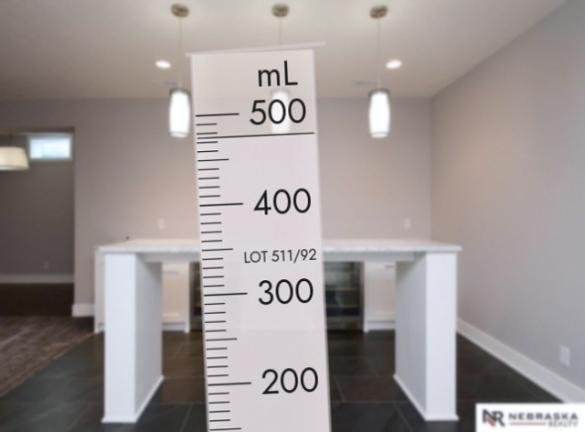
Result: 475
